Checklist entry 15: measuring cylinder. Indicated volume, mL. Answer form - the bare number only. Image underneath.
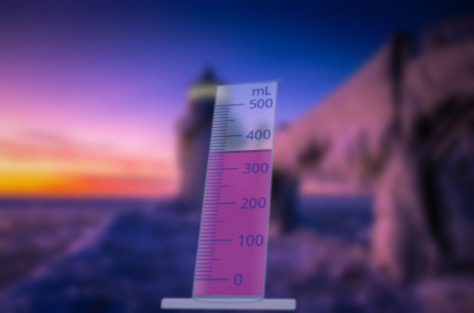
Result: 350
